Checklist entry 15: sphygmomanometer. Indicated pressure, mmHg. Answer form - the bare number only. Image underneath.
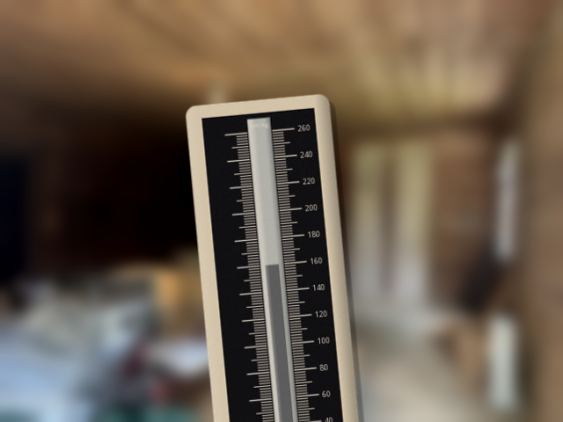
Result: 160
